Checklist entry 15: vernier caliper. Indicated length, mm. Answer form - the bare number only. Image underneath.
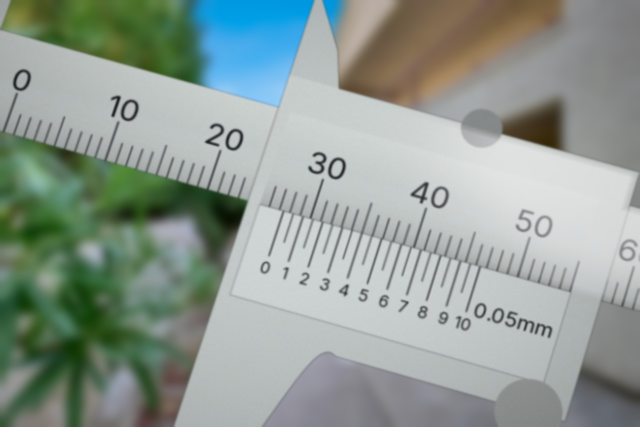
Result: 27.4
